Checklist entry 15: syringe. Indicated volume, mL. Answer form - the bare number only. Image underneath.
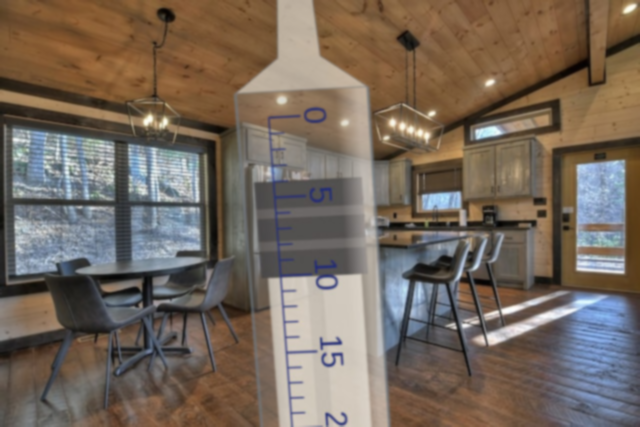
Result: 4
